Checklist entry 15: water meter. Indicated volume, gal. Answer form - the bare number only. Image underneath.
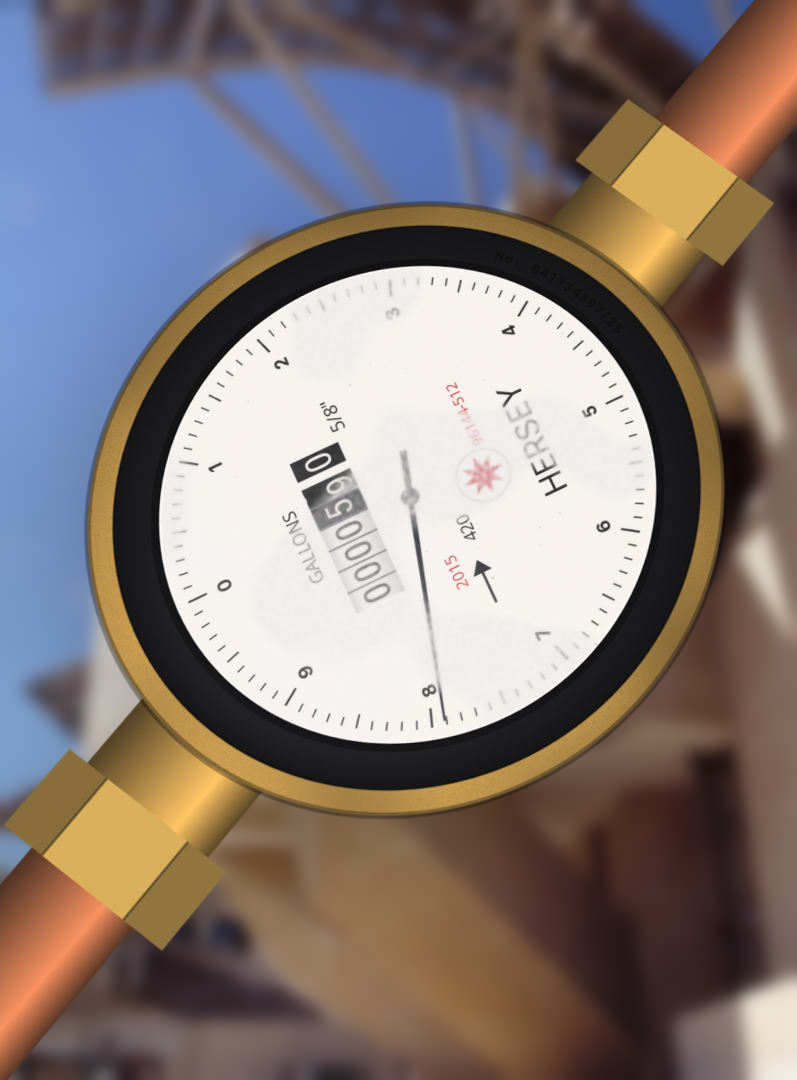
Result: 587.9
